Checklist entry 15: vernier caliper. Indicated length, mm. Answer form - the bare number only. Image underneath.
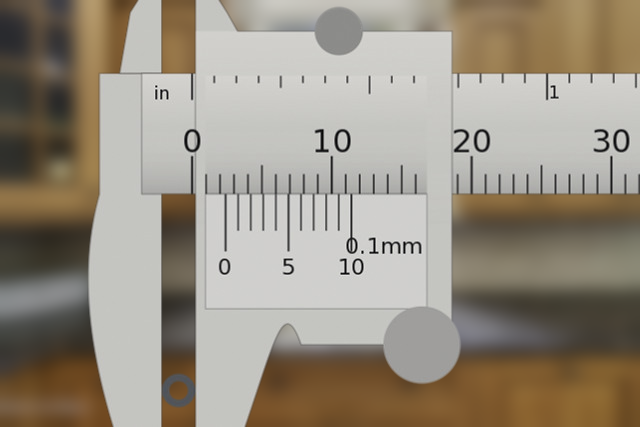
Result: 2.4
